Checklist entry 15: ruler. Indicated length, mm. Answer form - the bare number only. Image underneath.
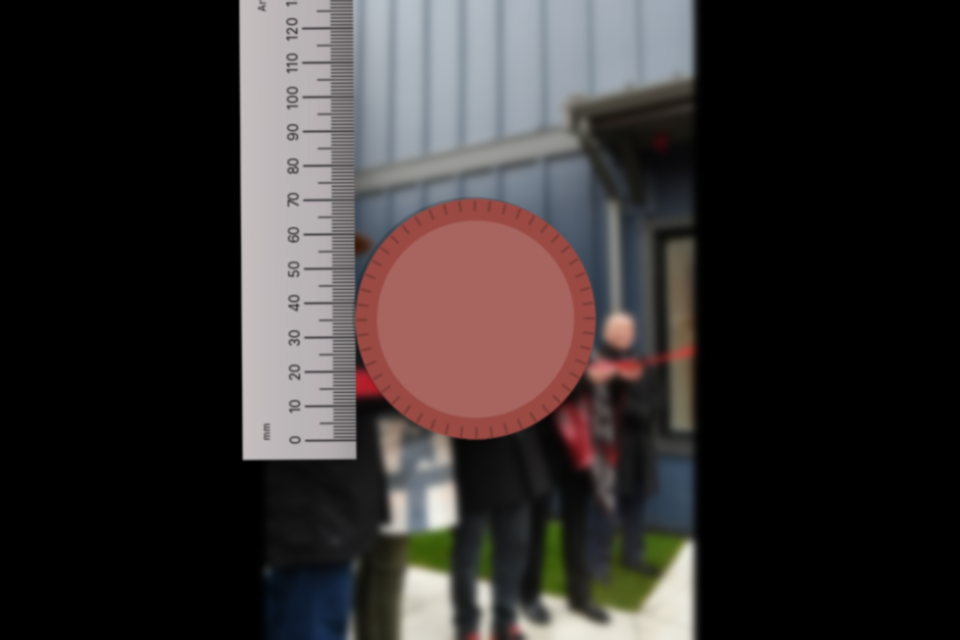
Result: 70
